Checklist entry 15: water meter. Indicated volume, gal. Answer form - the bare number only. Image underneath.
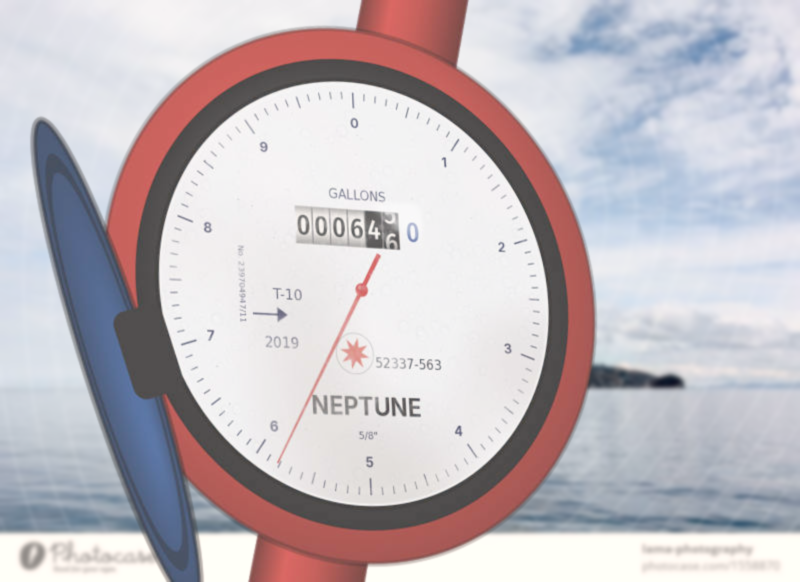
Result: 6455.8
